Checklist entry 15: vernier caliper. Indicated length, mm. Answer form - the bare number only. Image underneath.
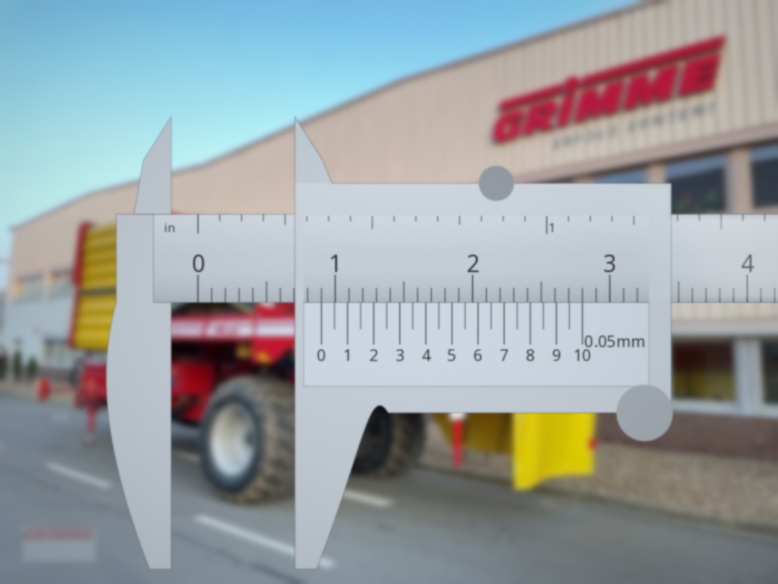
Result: 9.0
